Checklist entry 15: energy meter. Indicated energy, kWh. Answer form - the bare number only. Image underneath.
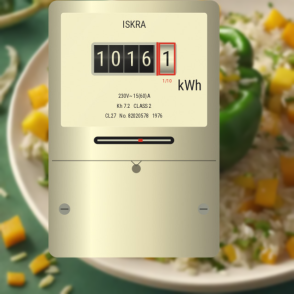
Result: 1016.1
